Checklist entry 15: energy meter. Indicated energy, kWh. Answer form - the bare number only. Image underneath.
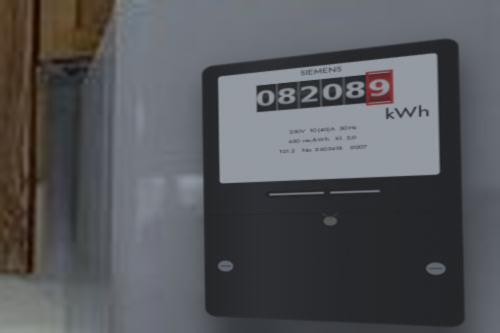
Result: 8208.9
